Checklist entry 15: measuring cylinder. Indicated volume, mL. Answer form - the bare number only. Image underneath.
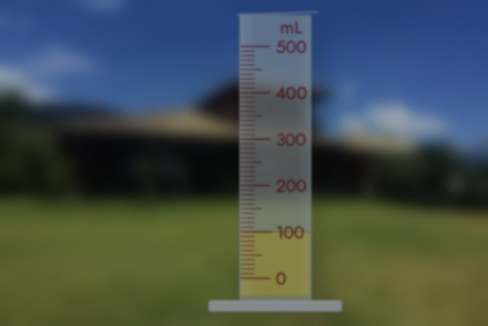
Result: 100
